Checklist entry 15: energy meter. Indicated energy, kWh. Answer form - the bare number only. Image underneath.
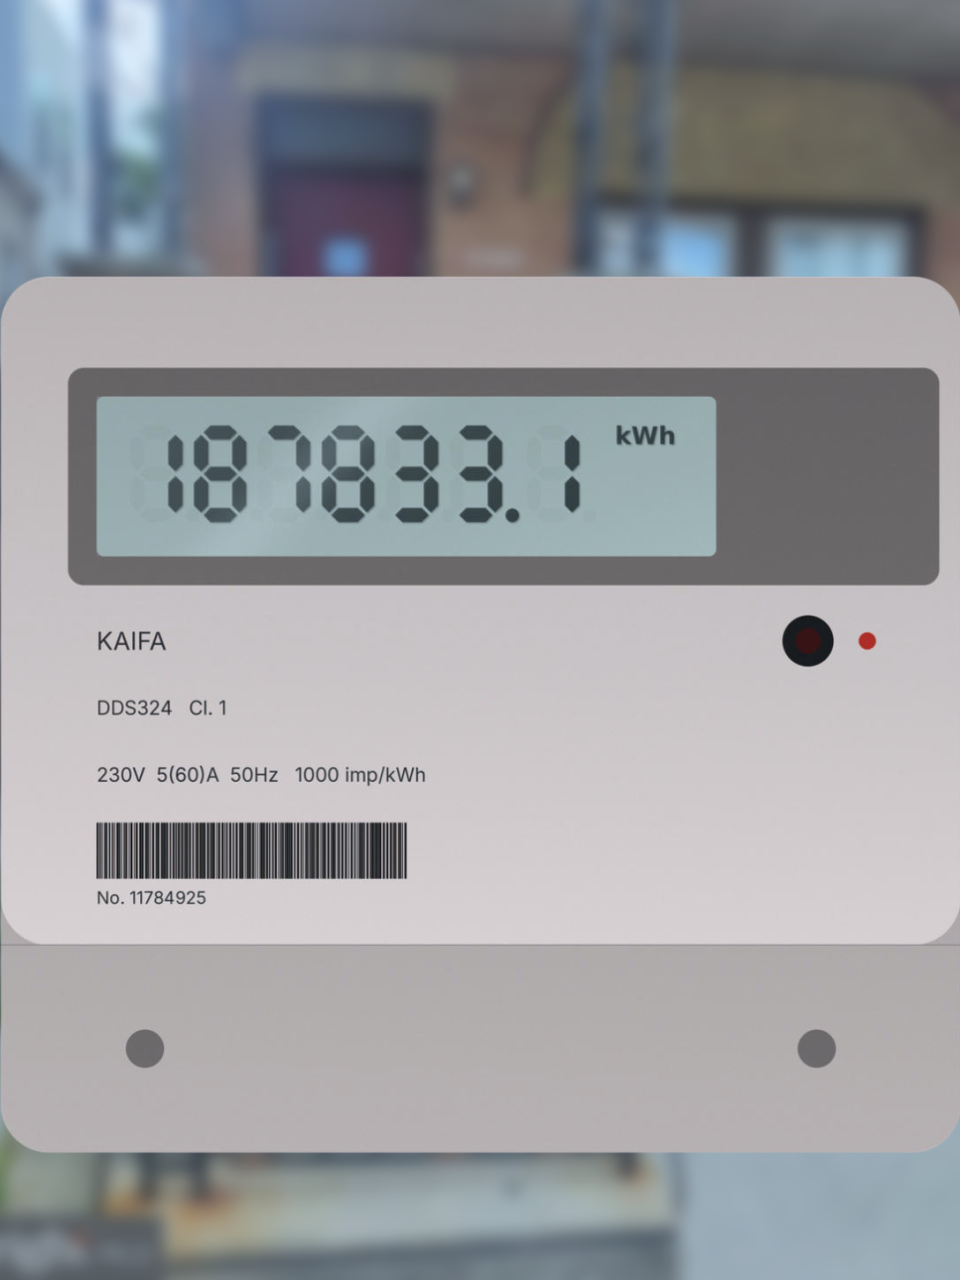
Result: 187833.1
